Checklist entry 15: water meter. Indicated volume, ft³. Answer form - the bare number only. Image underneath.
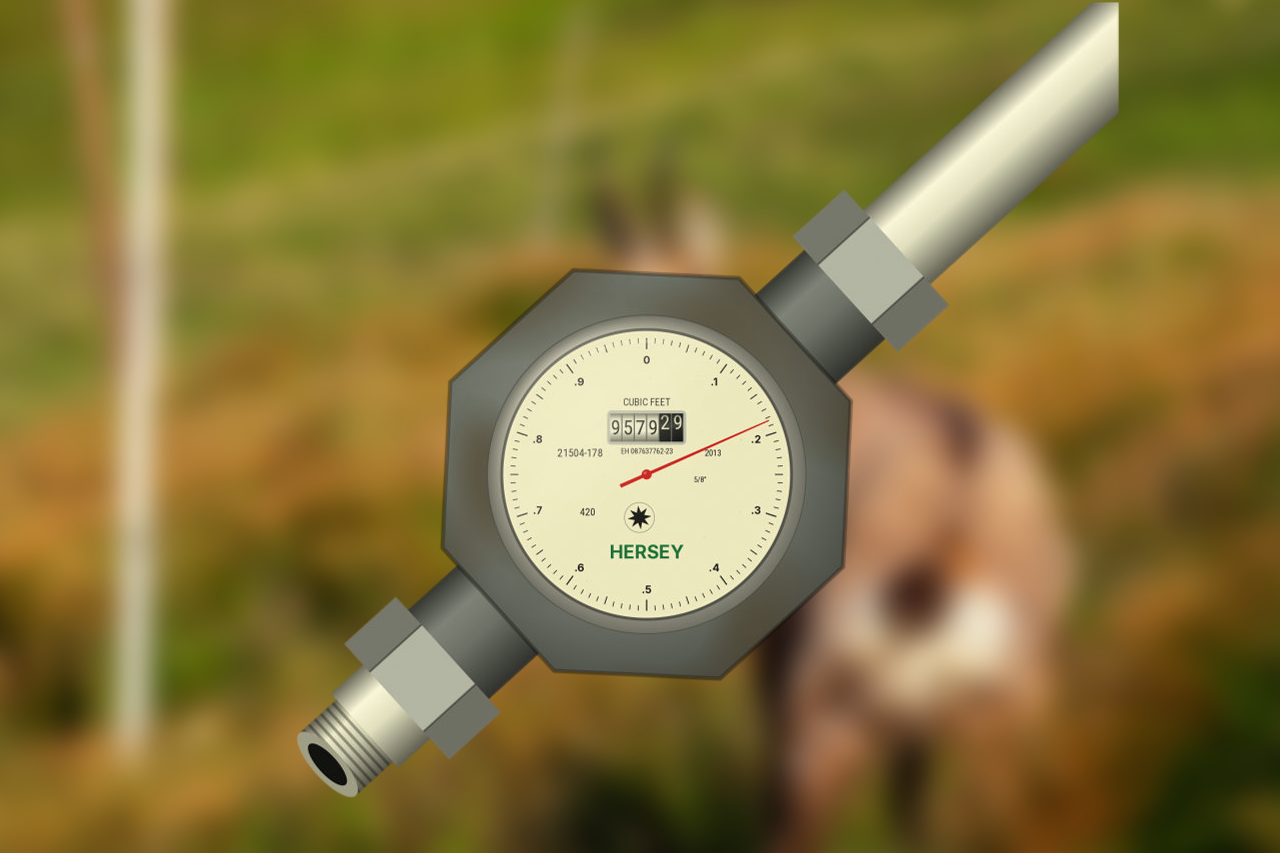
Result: 957929.18
